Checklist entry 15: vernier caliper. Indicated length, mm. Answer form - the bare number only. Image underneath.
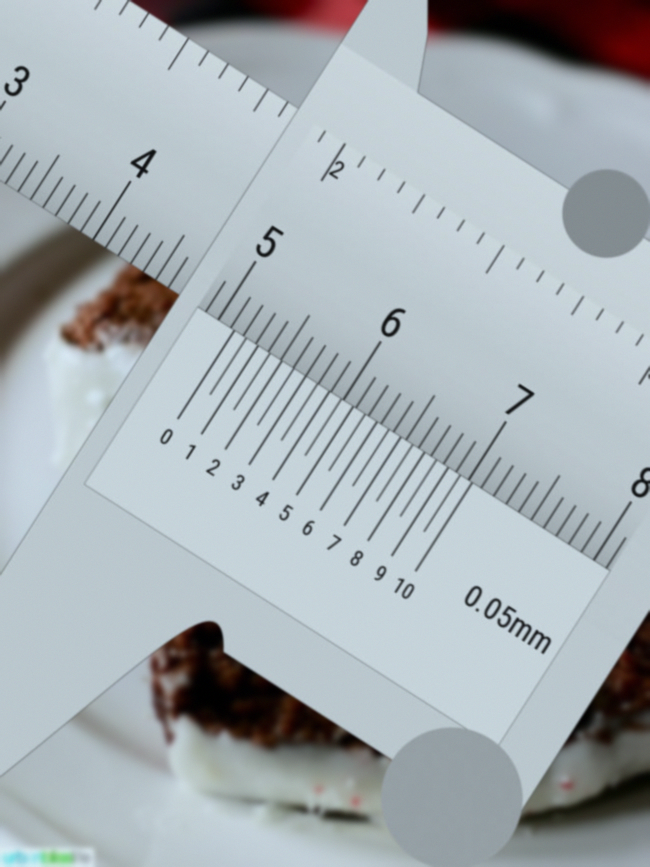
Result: 51.3
